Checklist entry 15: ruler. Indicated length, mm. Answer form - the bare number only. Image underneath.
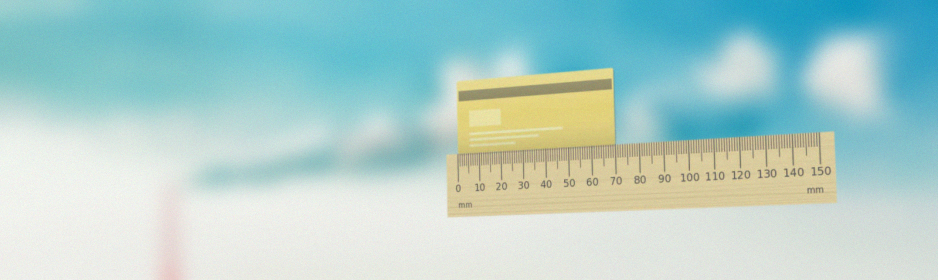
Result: 70
